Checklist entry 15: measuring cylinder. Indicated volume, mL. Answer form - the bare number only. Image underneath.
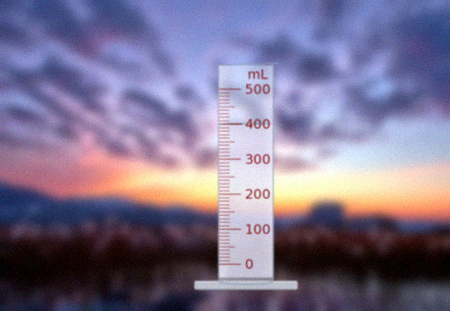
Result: 400
